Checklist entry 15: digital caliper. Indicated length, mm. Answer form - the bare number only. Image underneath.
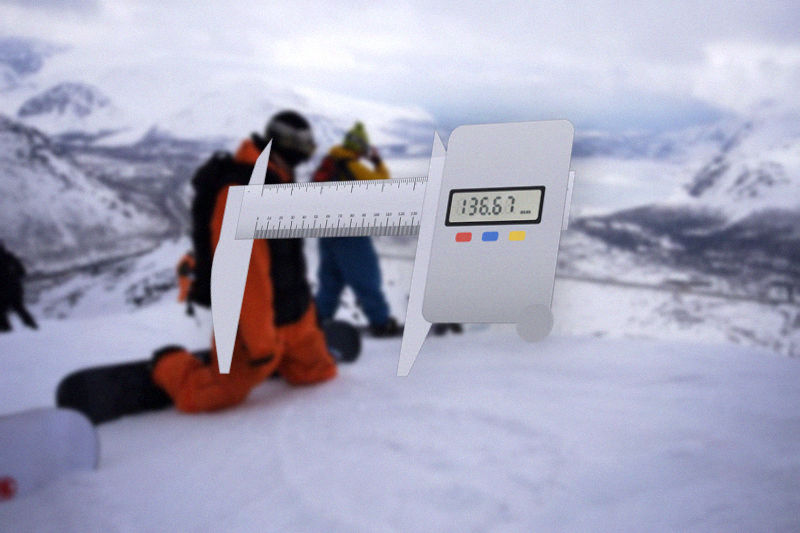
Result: 136.67
